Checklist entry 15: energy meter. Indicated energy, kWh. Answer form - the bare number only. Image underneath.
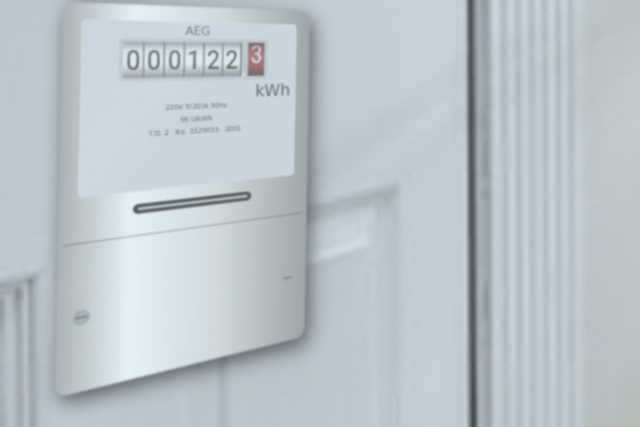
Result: 122.3
